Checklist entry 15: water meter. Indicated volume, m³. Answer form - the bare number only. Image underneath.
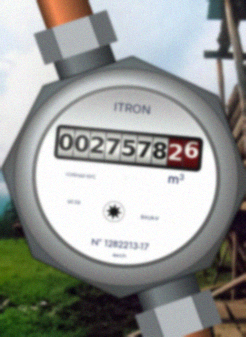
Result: 27578.26
